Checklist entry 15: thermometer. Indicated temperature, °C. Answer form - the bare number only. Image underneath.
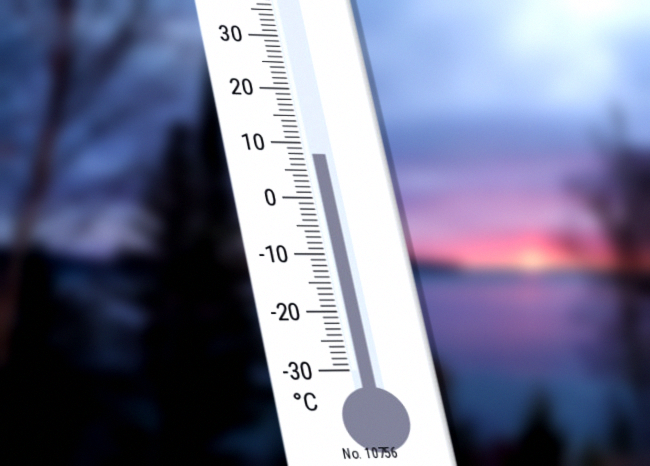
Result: 8
